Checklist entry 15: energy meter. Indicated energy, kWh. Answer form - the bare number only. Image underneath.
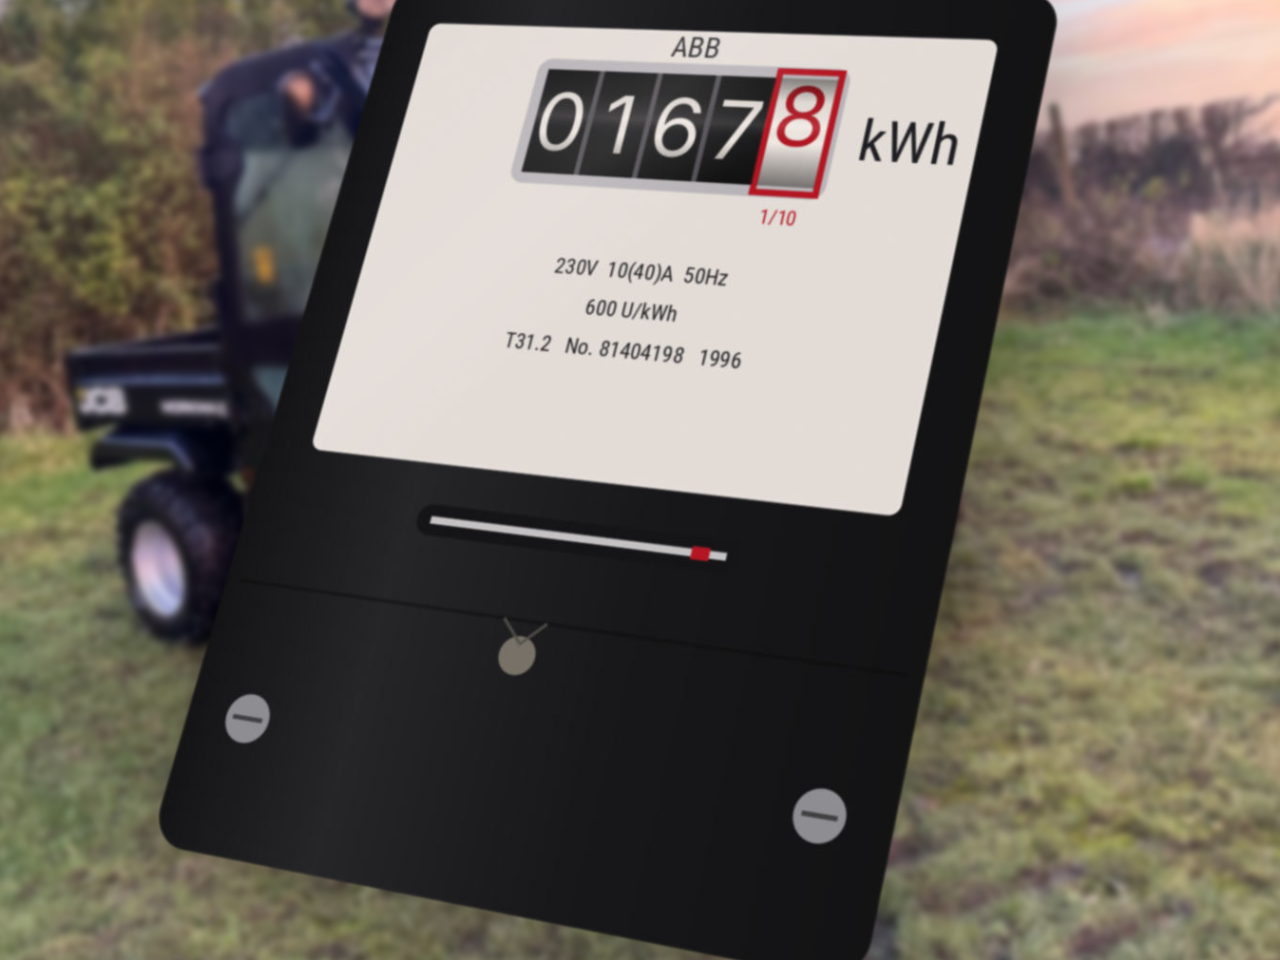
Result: 167.8
